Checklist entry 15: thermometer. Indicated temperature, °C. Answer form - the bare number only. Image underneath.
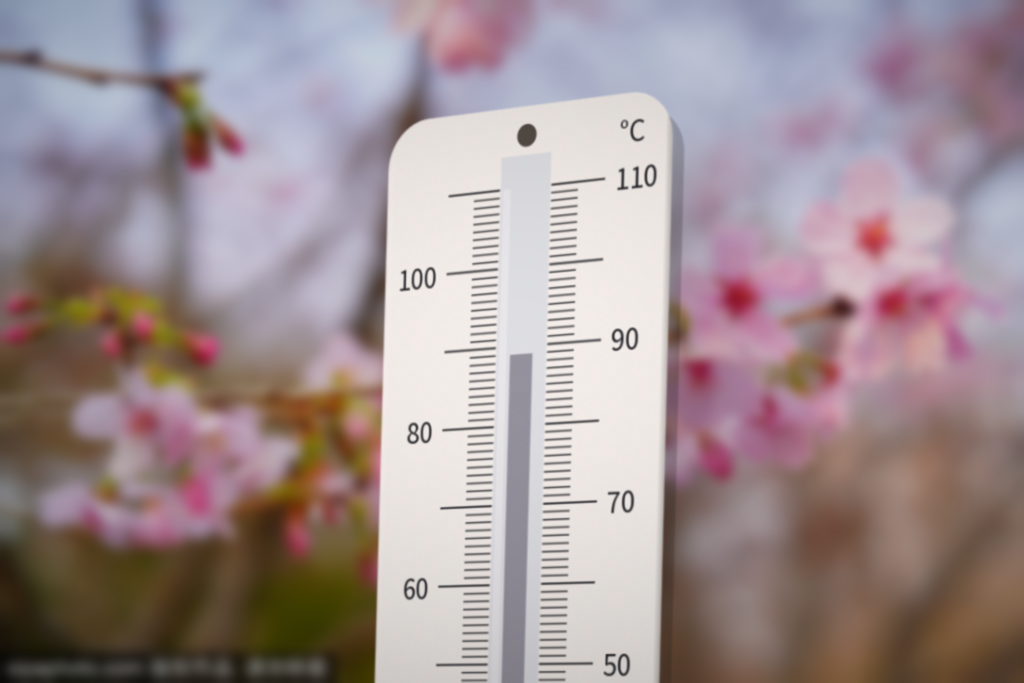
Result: 89
